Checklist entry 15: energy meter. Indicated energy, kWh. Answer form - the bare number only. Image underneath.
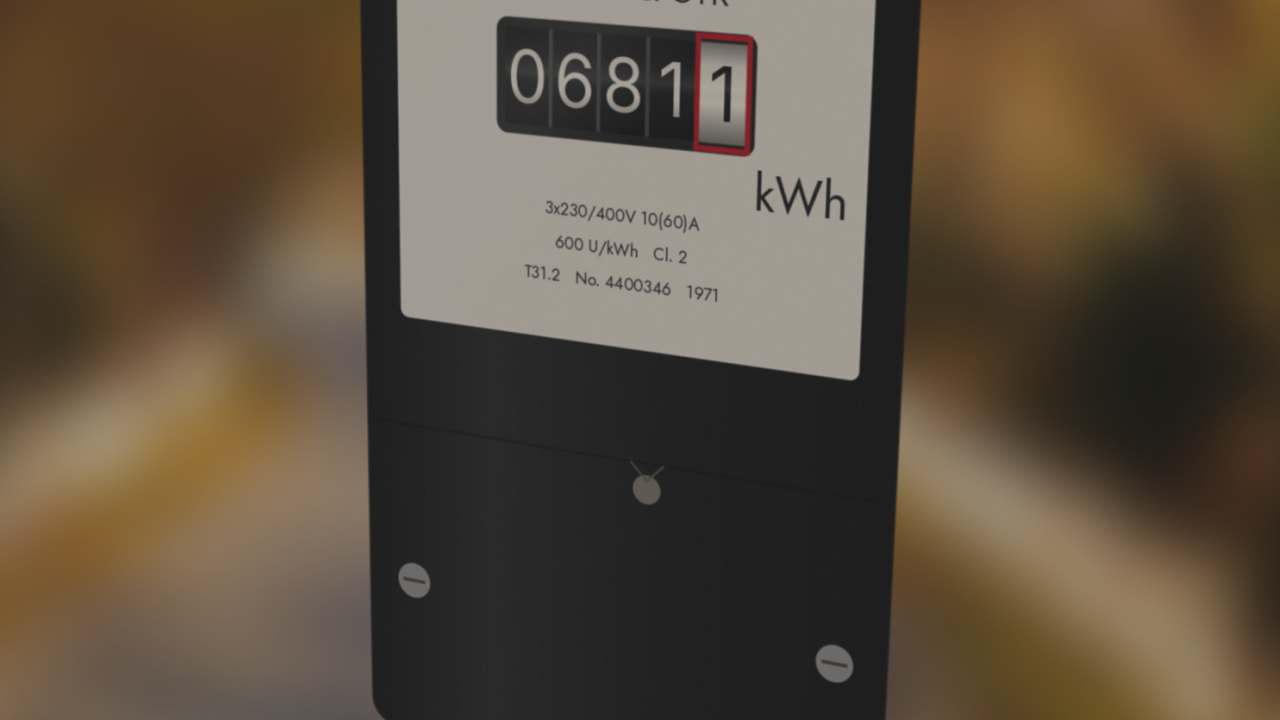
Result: 681.1
